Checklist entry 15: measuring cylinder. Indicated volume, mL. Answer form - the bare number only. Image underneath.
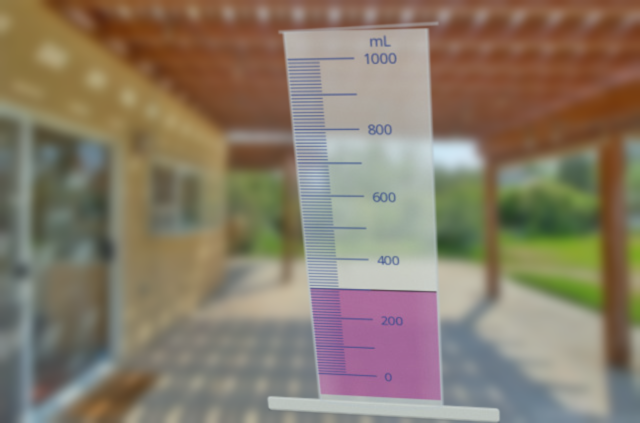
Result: 300
